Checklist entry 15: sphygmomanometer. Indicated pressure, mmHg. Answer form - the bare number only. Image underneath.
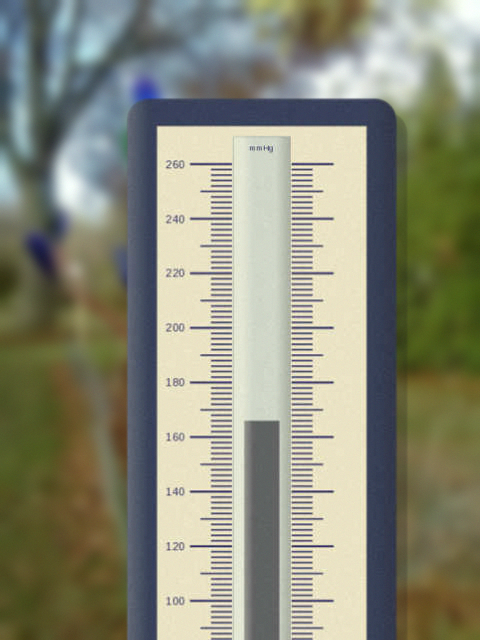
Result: 166
